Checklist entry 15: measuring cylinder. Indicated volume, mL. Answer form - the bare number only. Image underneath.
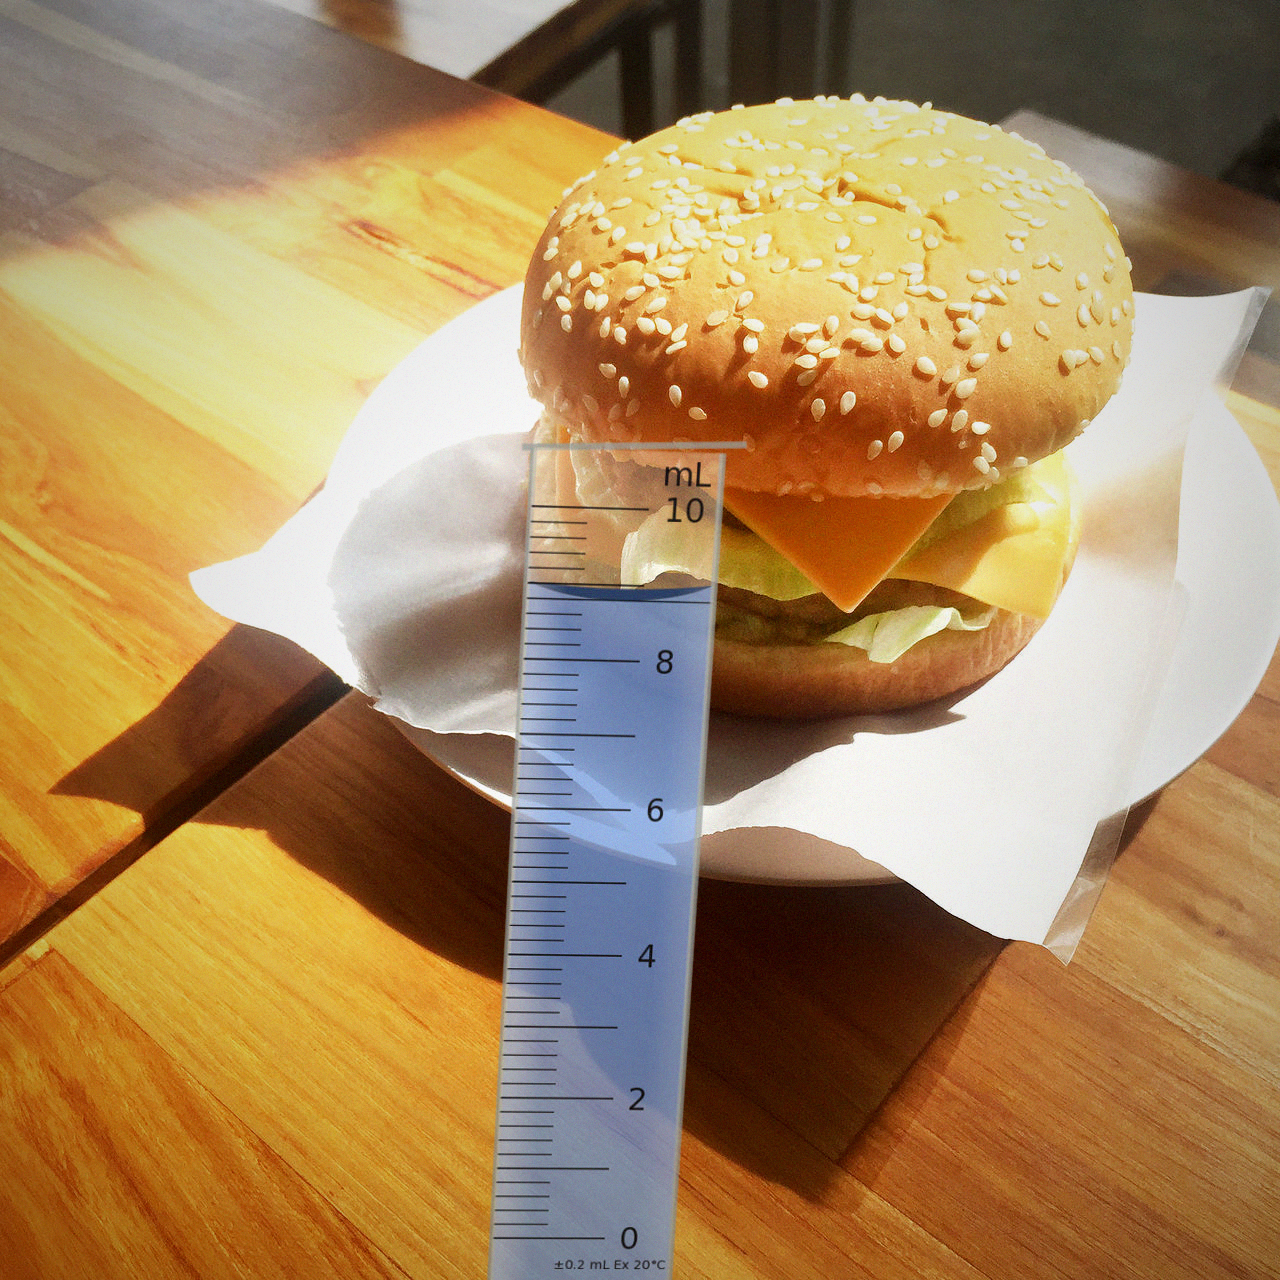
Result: 8.8
